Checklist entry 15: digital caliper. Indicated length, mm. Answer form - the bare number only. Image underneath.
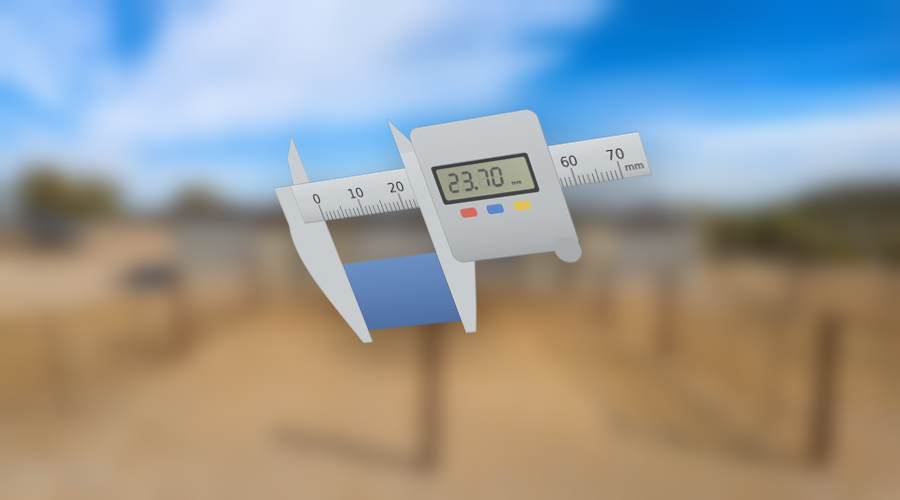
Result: 23.70
